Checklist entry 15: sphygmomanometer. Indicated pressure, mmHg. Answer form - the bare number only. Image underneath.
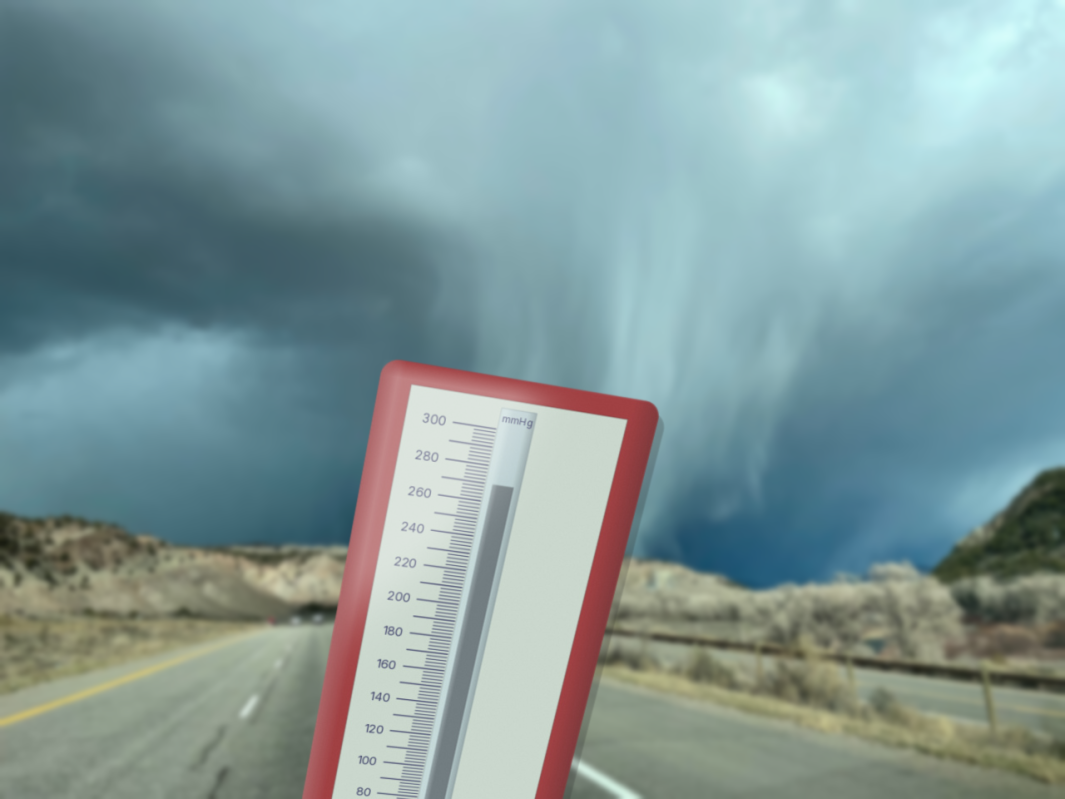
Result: 270
